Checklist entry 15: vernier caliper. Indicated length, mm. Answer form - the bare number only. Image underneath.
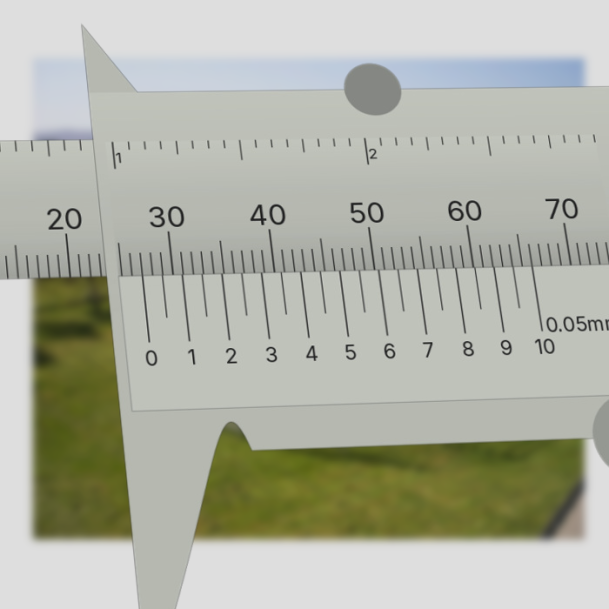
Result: 27.0
